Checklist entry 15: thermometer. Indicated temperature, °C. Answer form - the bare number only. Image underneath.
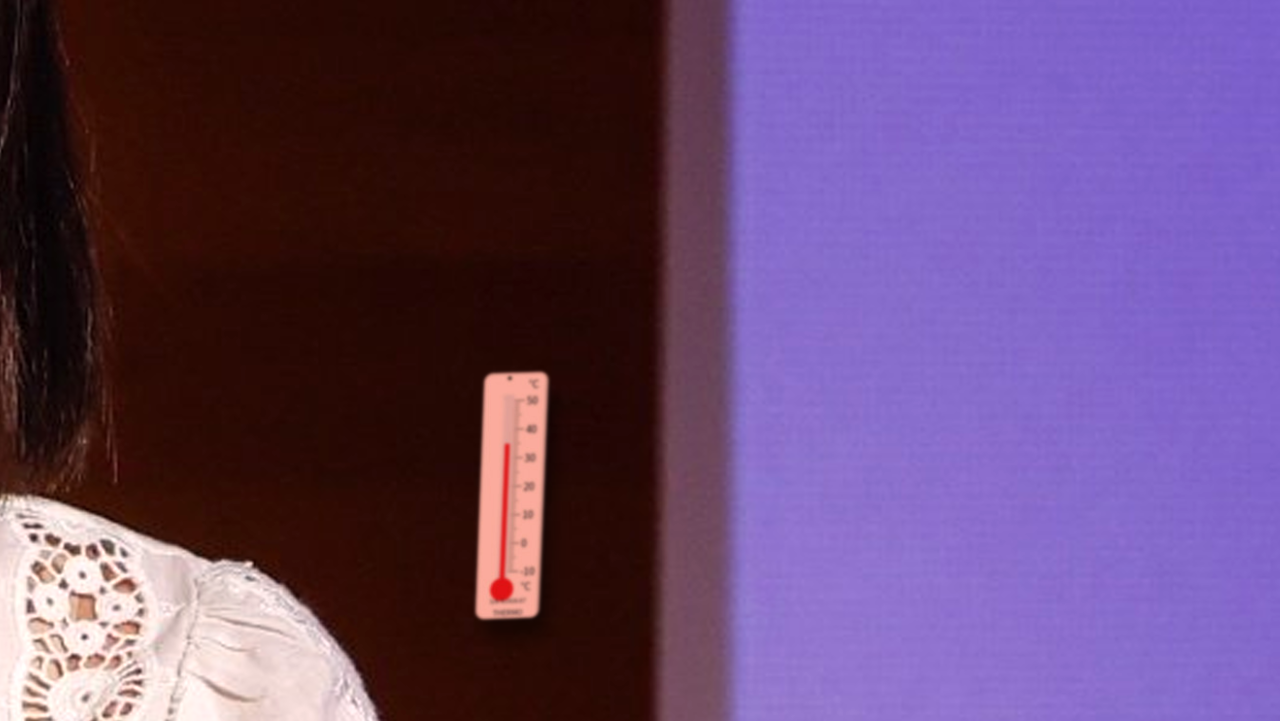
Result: 35
